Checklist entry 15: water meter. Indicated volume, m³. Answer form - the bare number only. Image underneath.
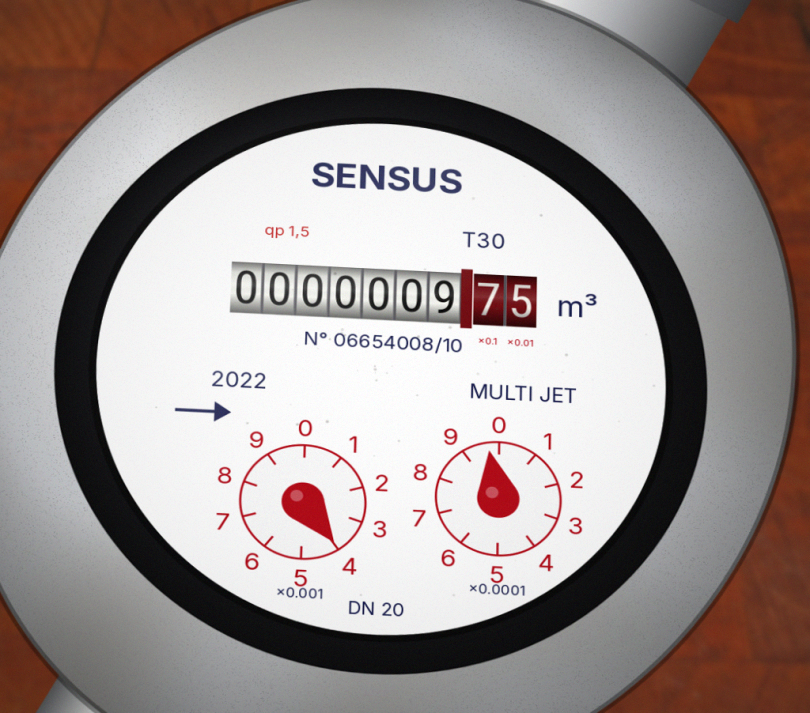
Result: 9.7539
